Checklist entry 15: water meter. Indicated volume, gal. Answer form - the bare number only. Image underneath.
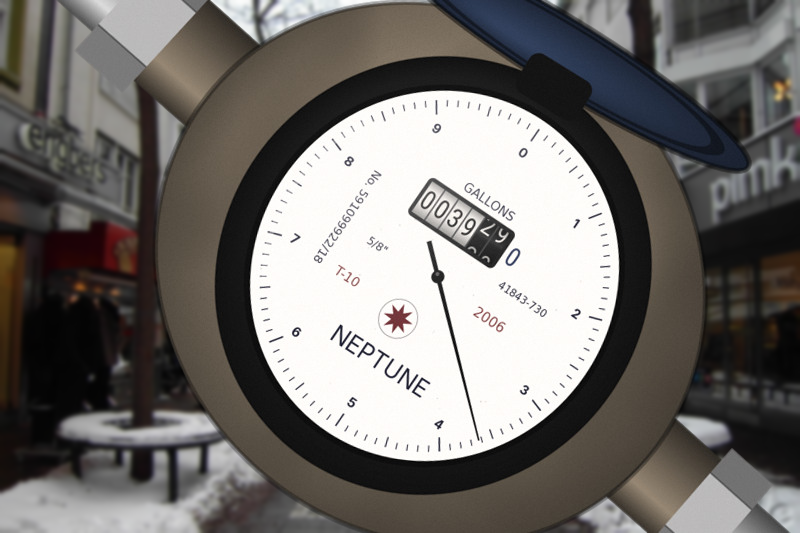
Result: 39293.6
